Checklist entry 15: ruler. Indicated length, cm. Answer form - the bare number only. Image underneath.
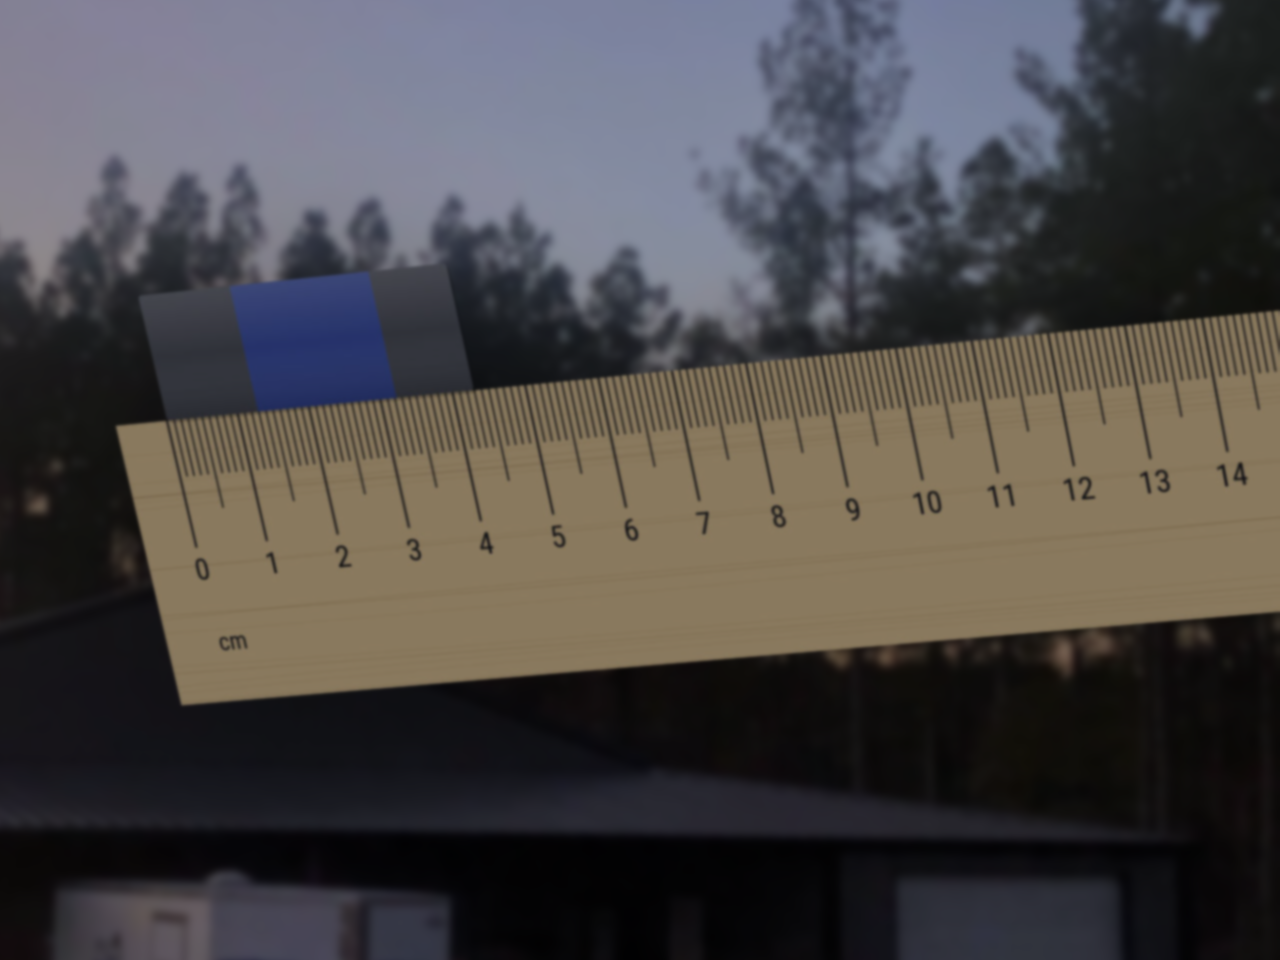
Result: 4.3
